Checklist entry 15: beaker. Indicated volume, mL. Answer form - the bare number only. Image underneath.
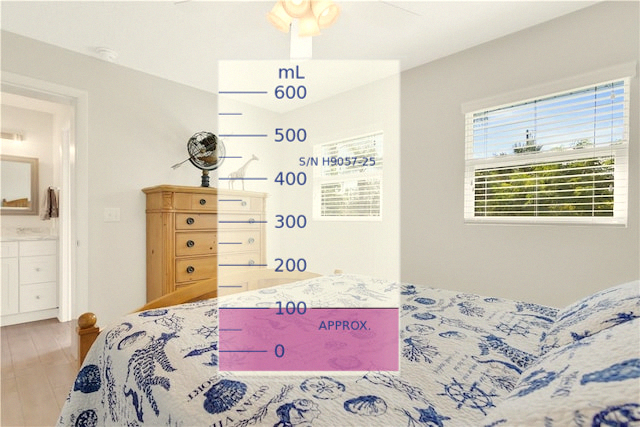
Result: 100
